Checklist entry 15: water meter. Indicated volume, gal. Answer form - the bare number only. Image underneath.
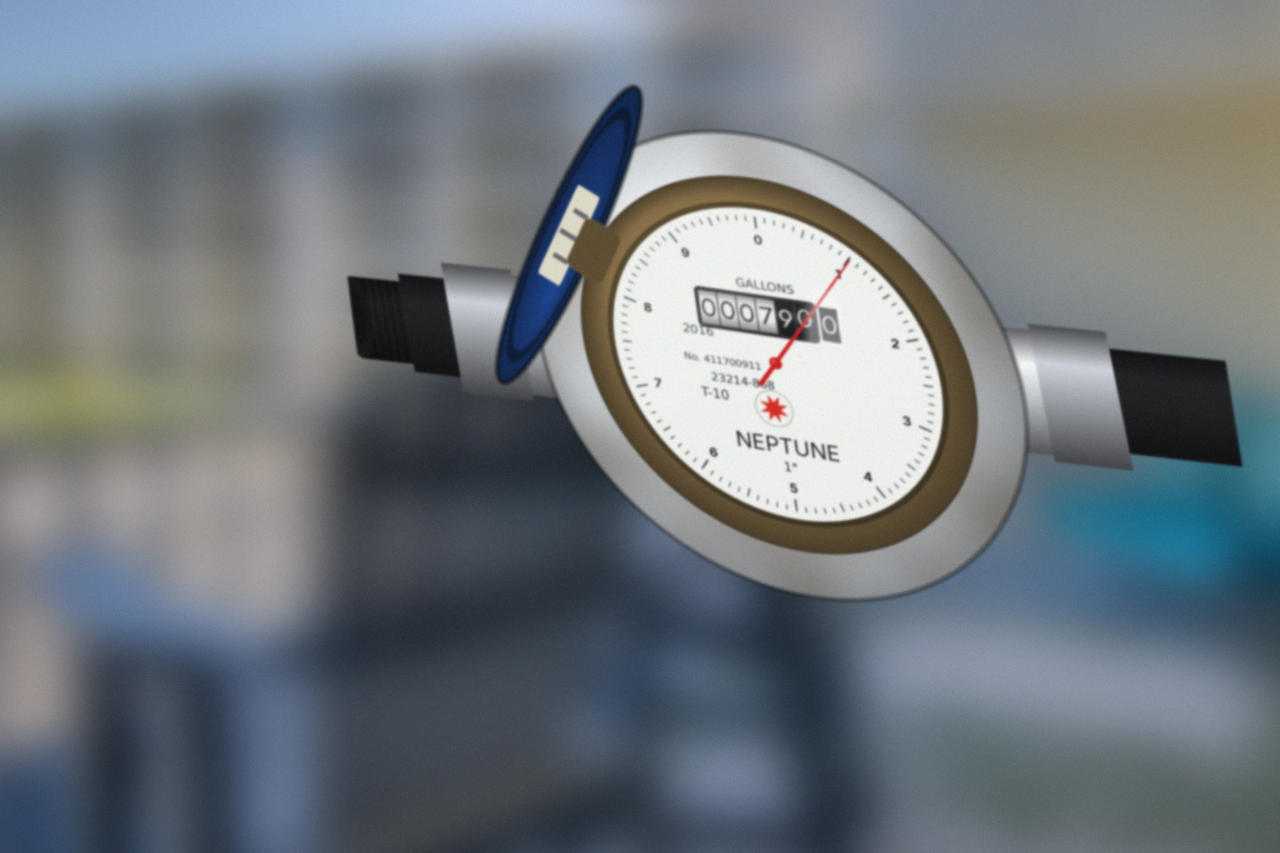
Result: 7901.0
